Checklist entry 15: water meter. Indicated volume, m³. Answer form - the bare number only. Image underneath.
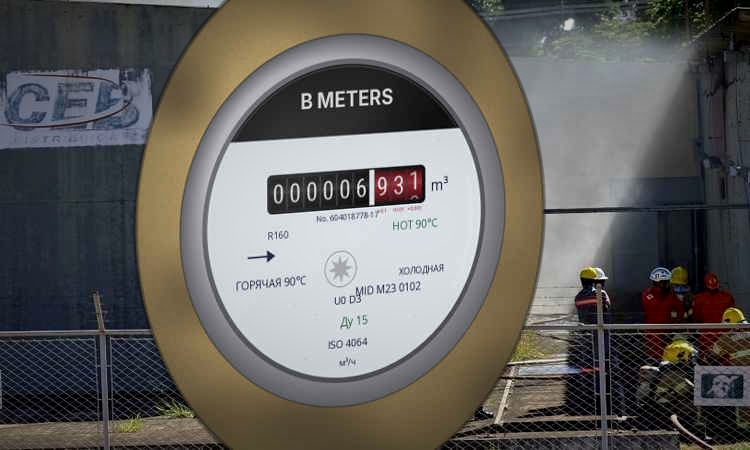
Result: 6.931
